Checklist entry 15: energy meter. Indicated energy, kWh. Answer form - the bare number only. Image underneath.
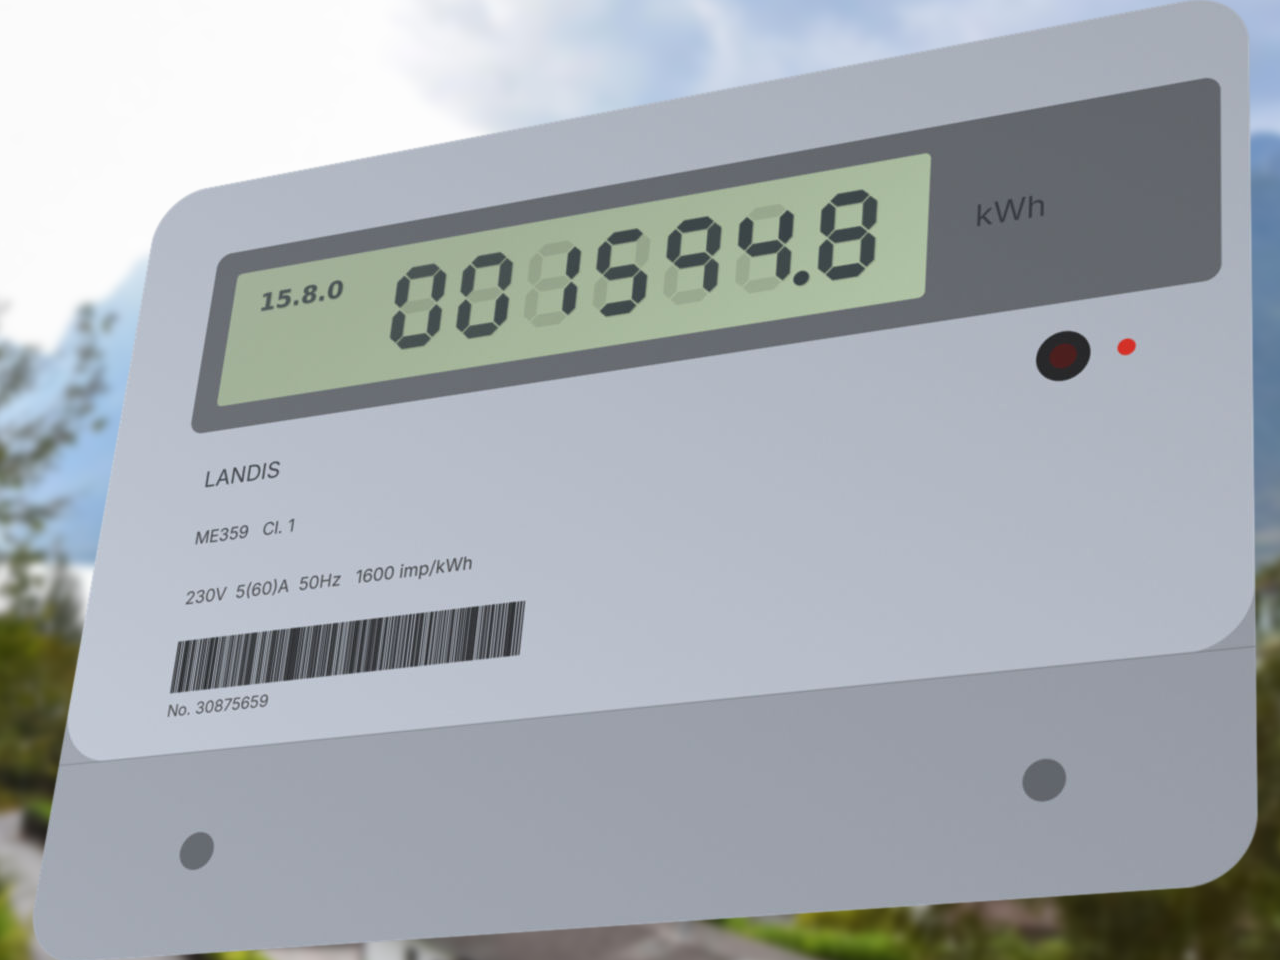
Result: 1594.8
